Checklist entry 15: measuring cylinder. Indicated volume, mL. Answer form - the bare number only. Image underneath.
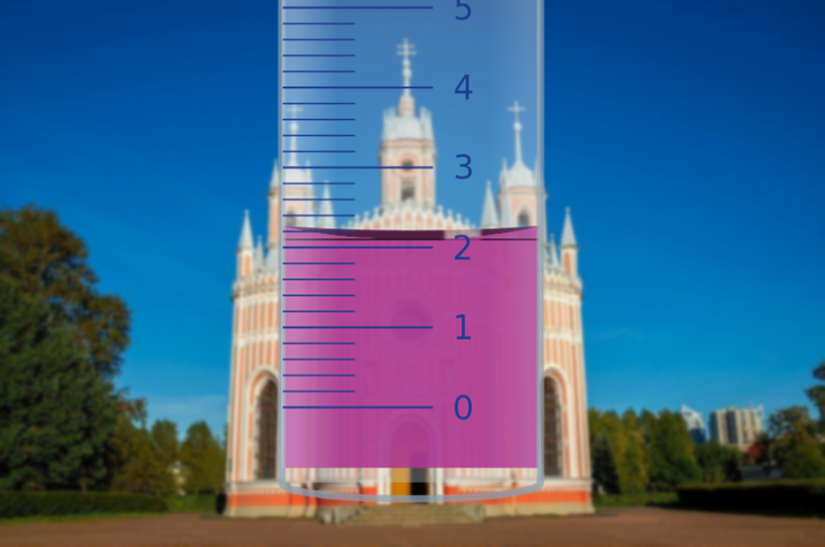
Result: 2.1
